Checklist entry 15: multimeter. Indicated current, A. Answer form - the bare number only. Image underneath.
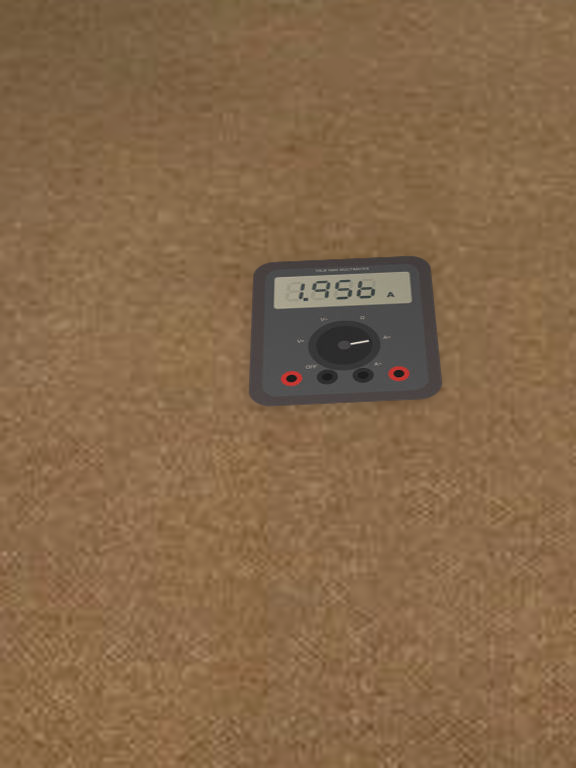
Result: 1.956
